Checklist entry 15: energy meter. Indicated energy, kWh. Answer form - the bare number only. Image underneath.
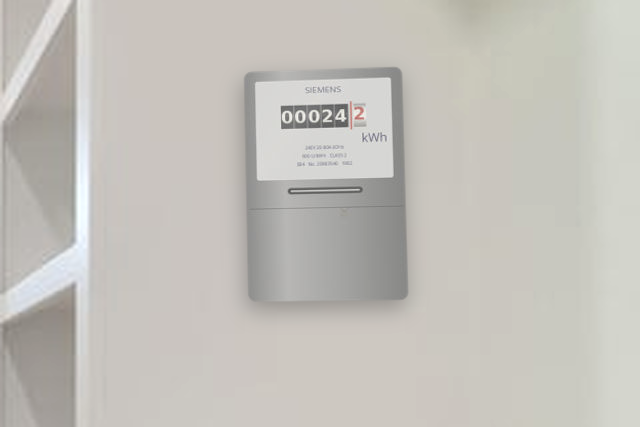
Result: 24.2
